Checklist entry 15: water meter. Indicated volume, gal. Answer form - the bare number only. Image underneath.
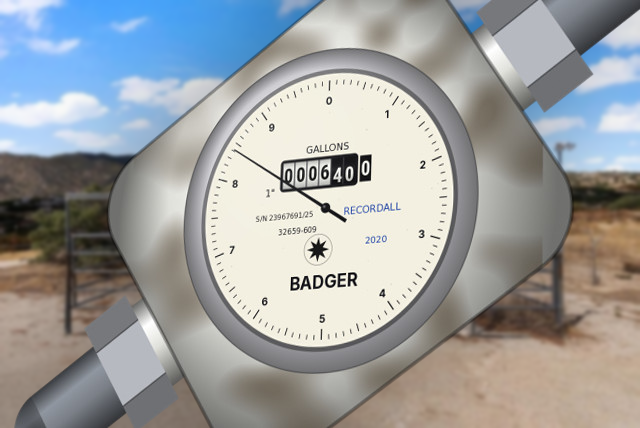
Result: 6398.4
